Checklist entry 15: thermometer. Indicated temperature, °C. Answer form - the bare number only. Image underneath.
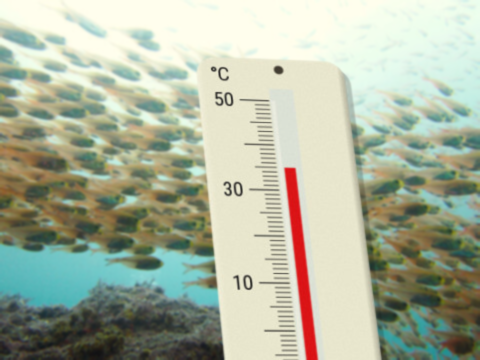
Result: 35
